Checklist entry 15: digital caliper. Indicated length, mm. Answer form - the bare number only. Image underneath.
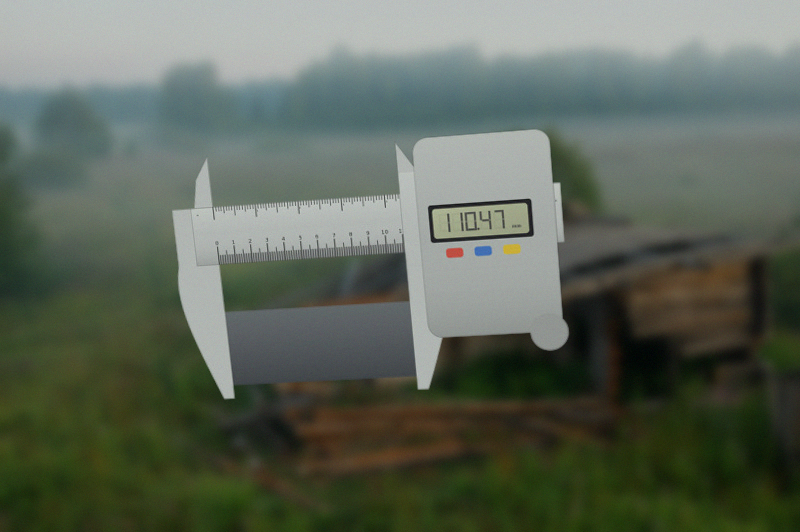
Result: 110.47
